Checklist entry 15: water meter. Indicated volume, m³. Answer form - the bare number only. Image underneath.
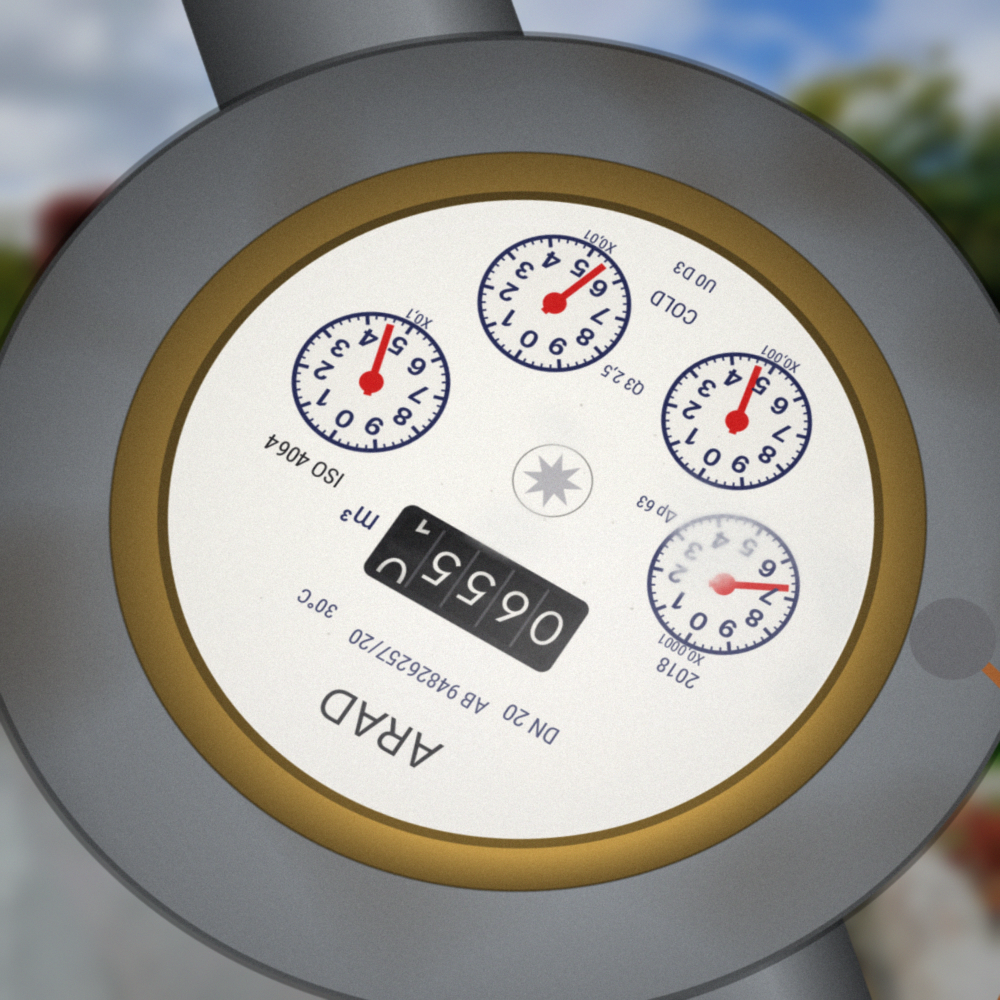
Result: 6550.4546
